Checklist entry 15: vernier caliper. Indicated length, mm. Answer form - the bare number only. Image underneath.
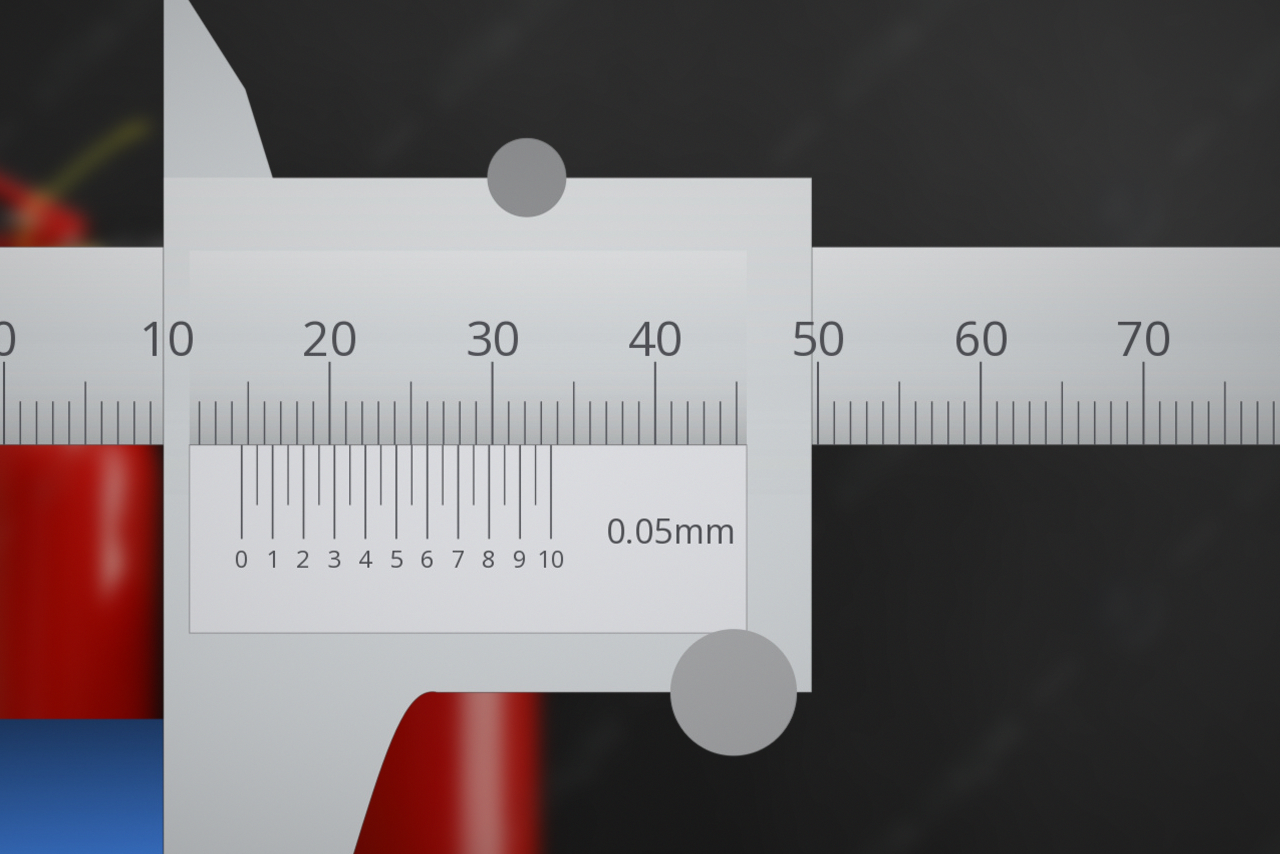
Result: 14.6
